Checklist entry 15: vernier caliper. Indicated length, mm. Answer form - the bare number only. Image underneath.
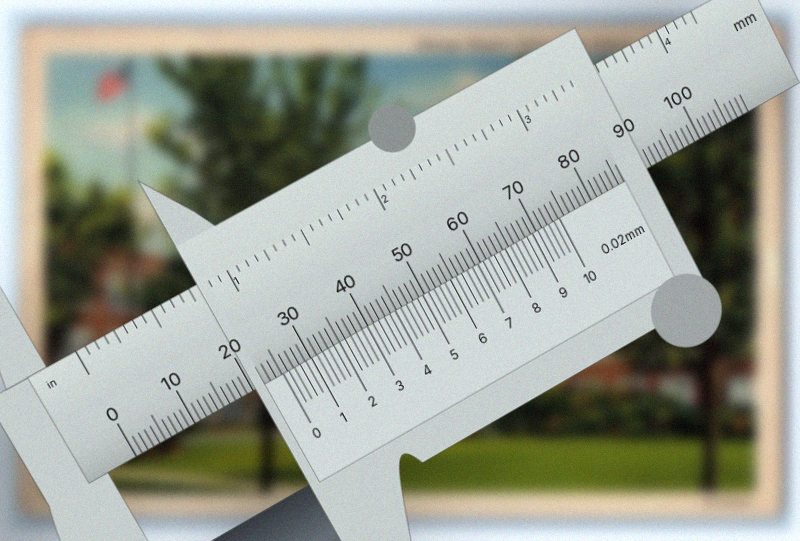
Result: 25.2
